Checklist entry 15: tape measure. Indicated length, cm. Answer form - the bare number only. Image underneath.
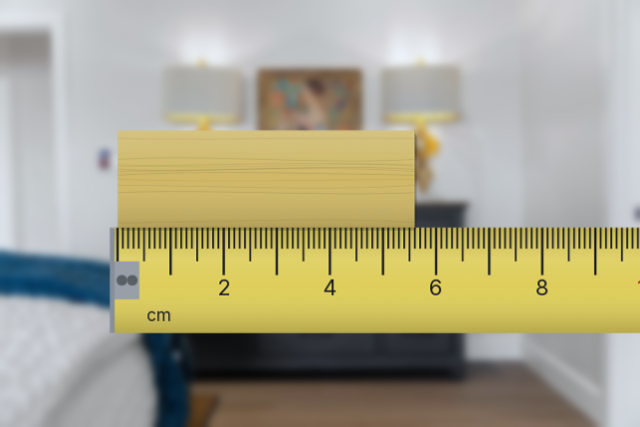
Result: 5.6
